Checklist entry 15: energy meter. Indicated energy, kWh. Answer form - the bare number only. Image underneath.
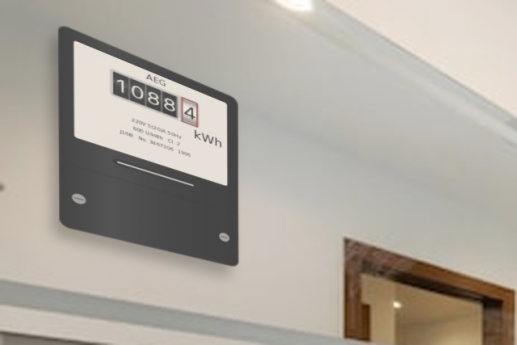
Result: 1088.4
